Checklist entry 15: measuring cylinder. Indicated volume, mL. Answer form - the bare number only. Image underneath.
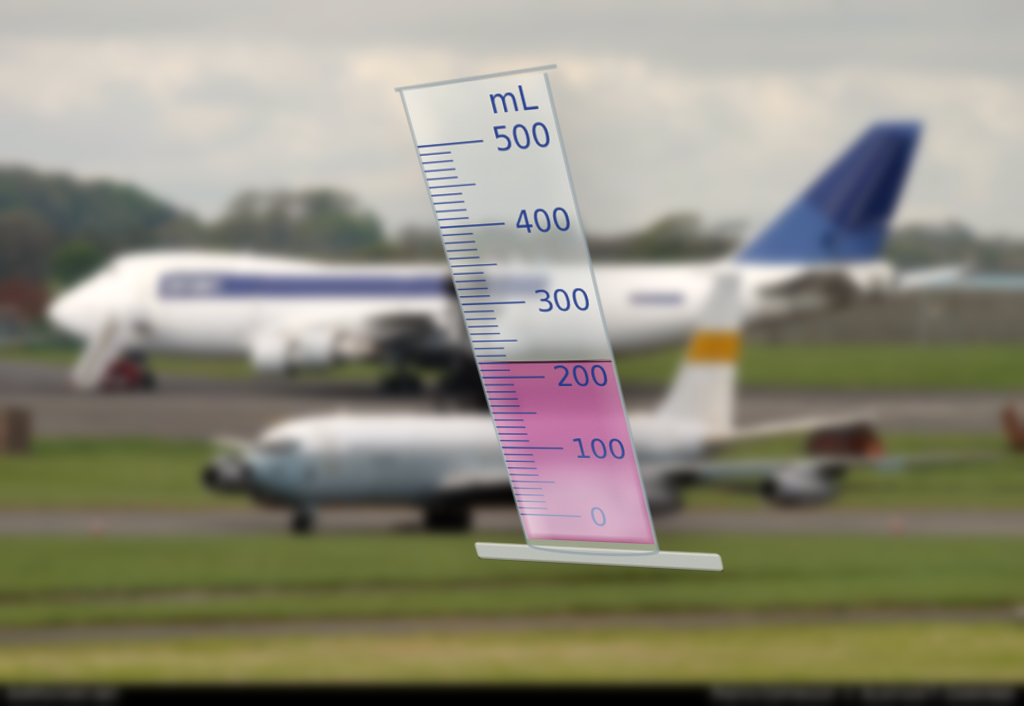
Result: 220
